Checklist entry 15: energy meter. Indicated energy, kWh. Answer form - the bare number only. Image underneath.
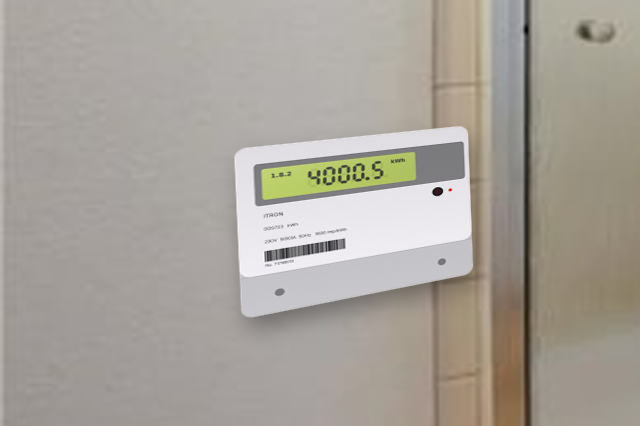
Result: 4000.5
